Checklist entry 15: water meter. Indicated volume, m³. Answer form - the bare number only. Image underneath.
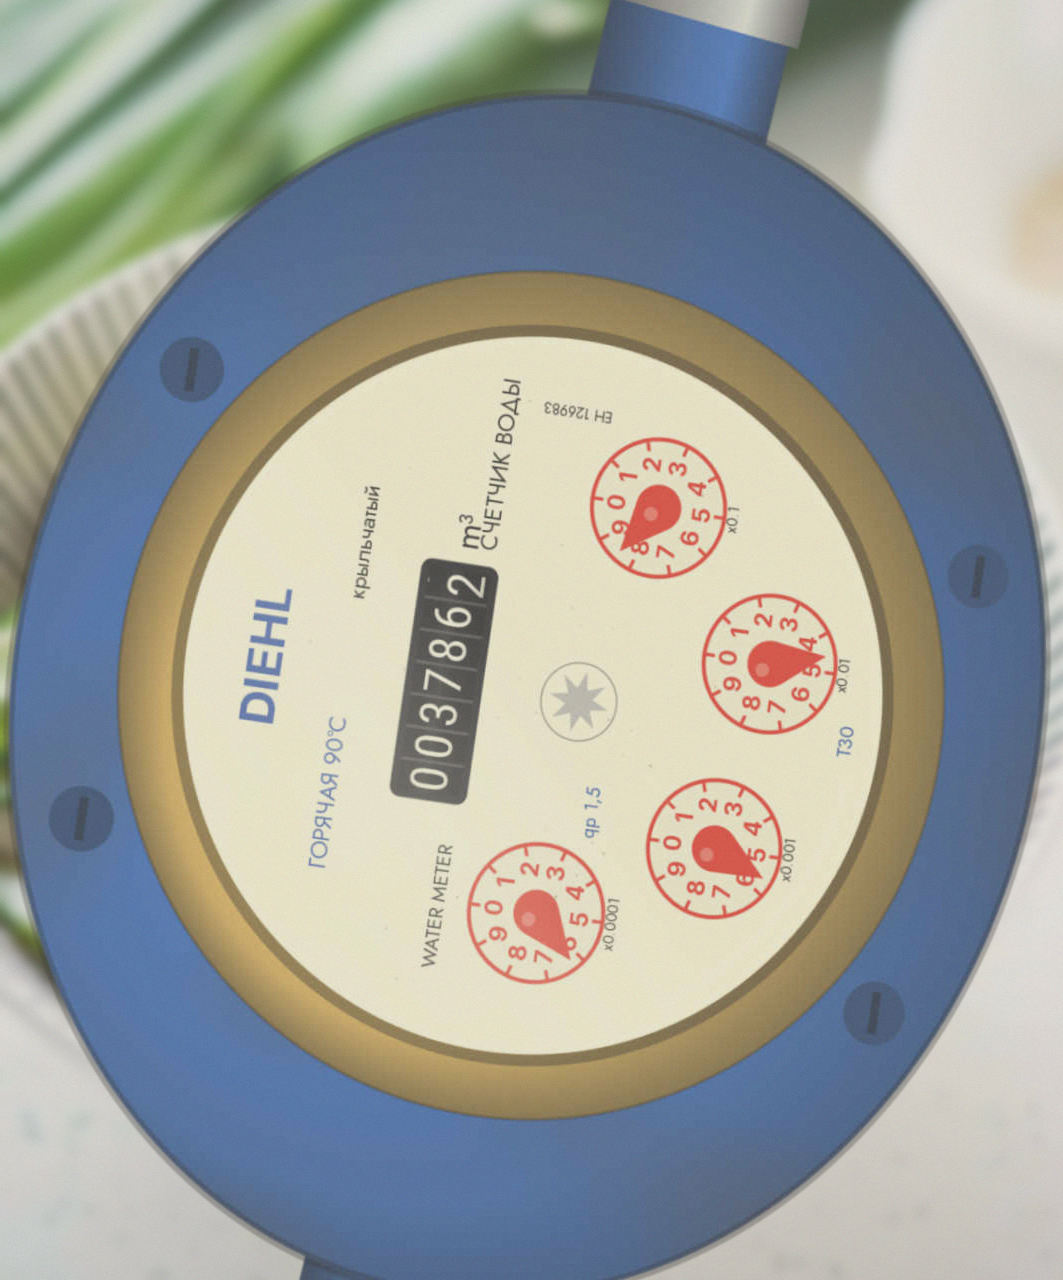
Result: 37861.8456
